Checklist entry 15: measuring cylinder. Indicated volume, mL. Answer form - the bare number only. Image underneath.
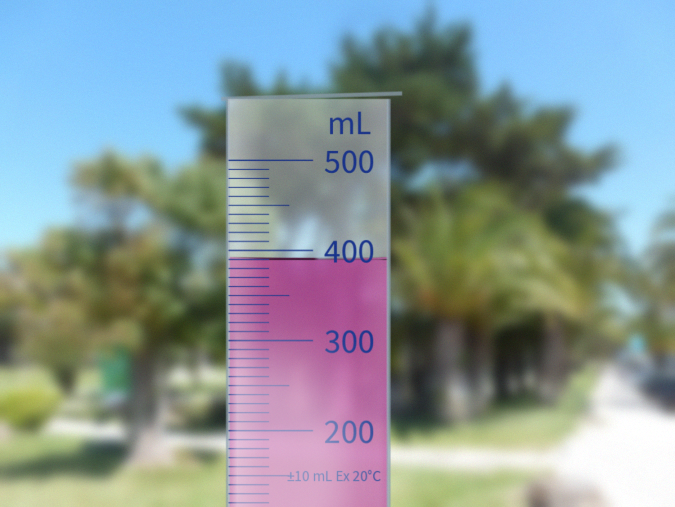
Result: 390
